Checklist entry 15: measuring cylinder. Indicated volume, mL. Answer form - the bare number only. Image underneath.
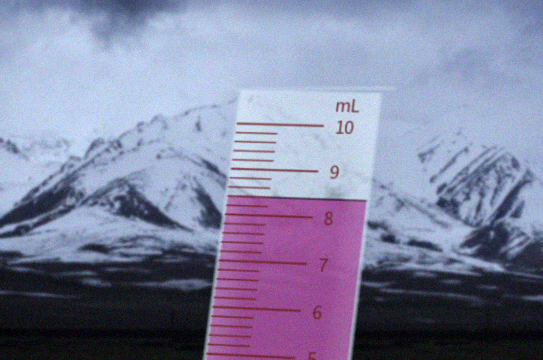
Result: 8.4
